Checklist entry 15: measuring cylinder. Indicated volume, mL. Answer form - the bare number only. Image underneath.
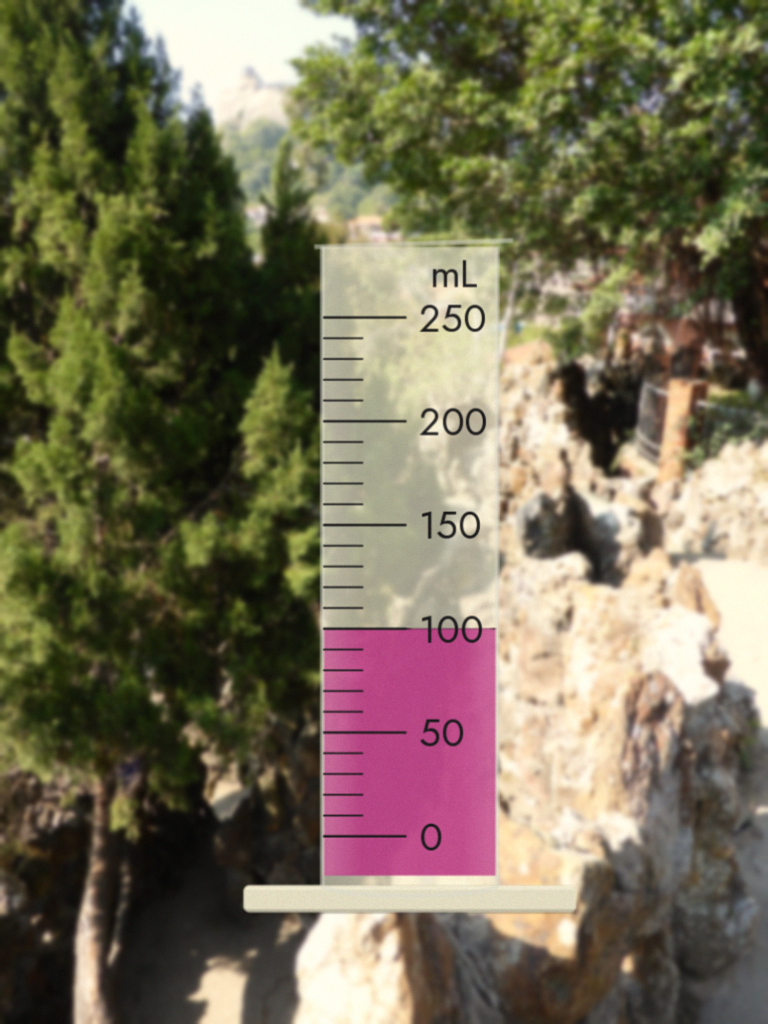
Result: 100
